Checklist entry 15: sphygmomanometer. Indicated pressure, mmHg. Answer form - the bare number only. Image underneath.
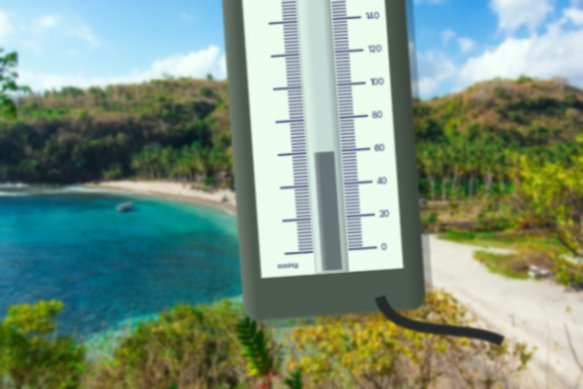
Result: 60
